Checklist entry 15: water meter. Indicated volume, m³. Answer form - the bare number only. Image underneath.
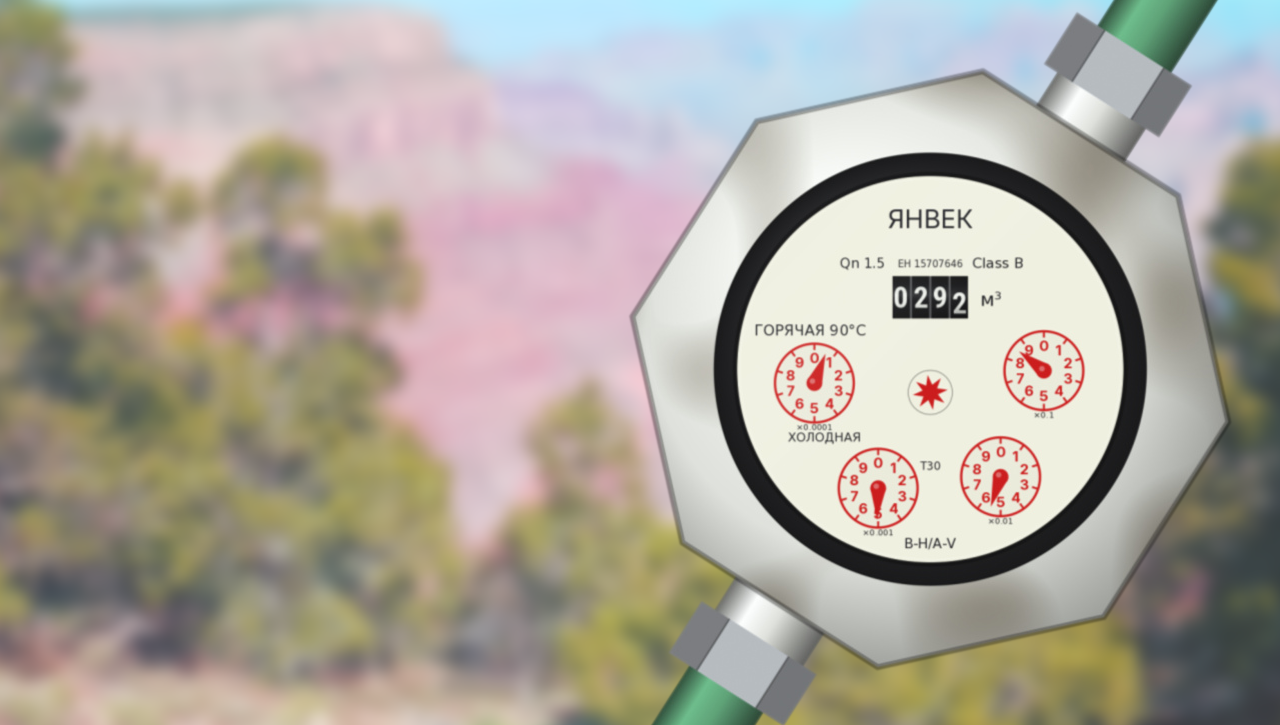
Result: 291.8550
